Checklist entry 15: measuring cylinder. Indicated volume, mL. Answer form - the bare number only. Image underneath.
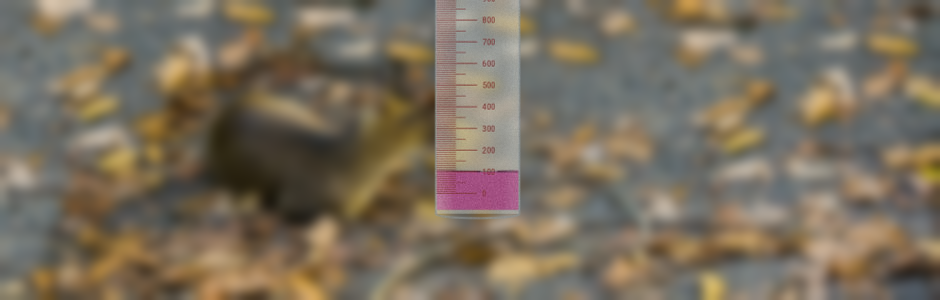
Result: 100
